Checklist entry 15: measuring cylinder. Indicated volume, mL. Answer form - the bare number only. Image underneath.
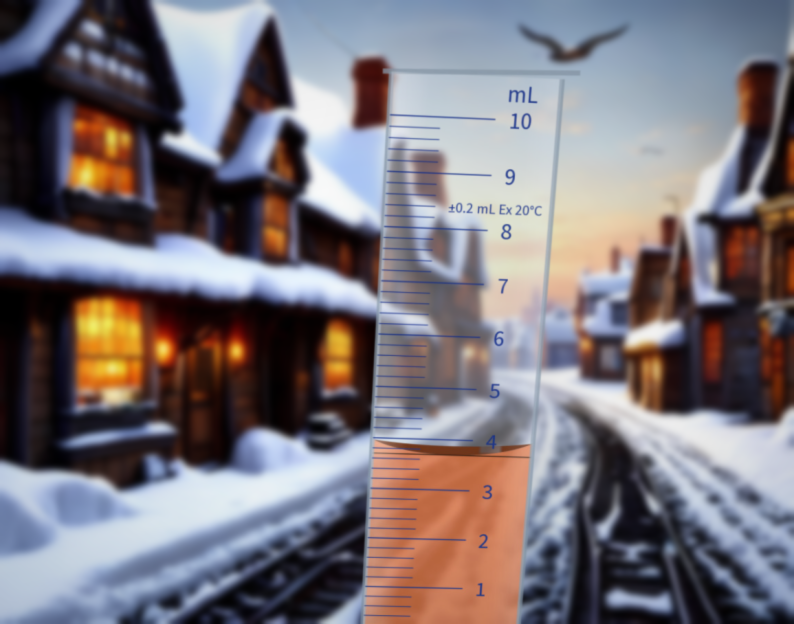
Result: 3.7
